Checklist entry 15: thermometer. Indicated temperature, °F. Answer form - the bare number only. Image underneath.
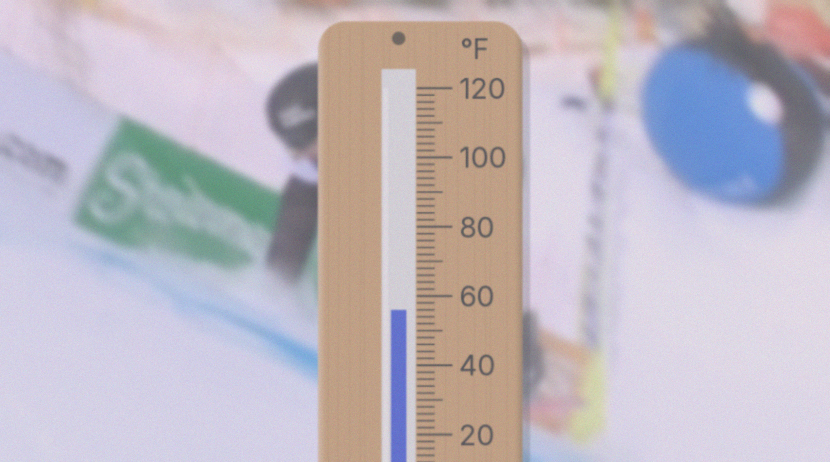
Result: 56
